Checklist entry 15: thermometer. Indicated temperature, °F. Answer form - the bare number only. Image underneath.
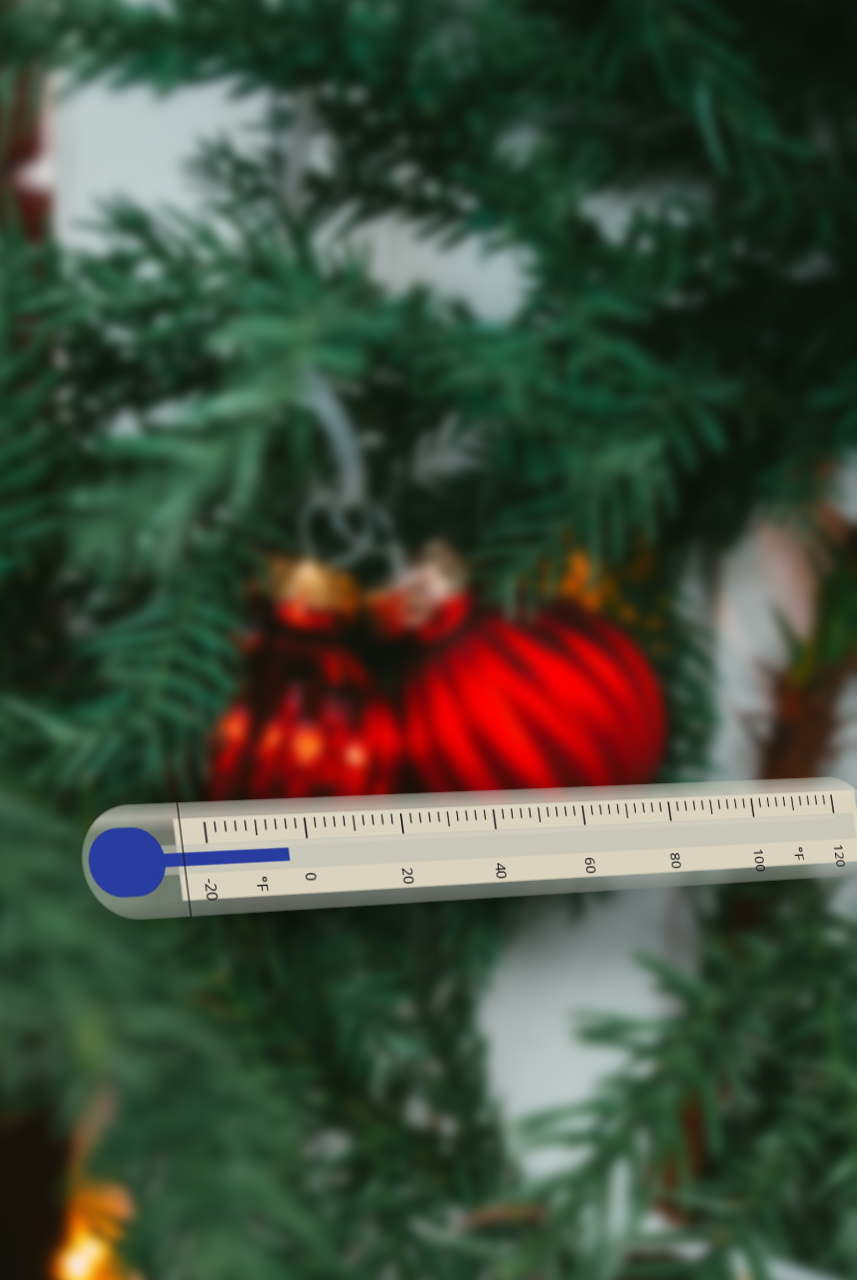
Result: -4
